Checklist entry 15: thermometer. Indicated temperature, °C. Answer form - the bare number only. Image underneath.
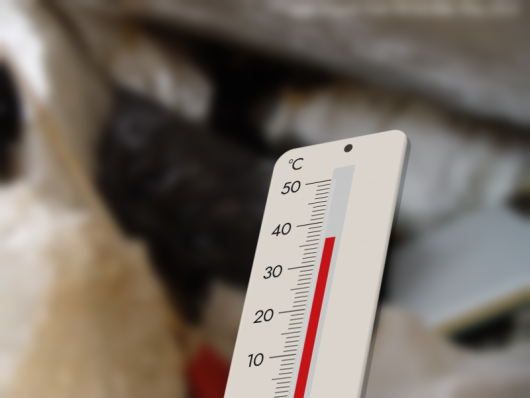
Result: 36
